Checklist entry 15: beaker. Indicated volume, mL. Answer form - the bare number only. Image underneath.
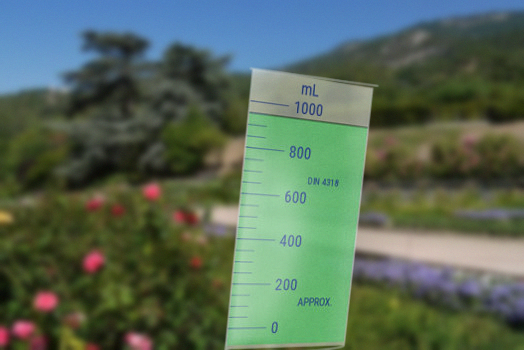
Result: 950
